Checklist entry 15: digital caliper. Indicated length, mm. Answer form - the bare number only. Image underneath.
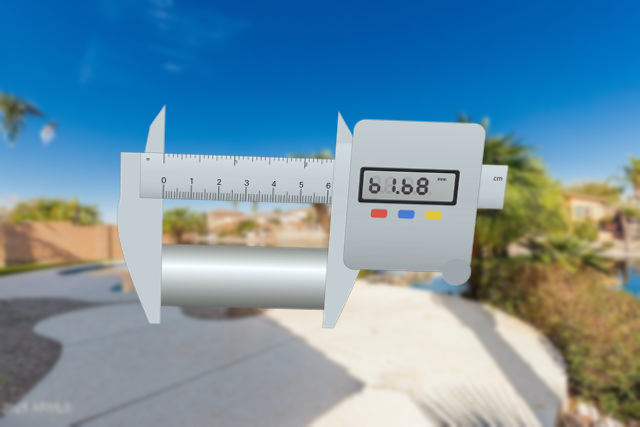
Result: 61.68
